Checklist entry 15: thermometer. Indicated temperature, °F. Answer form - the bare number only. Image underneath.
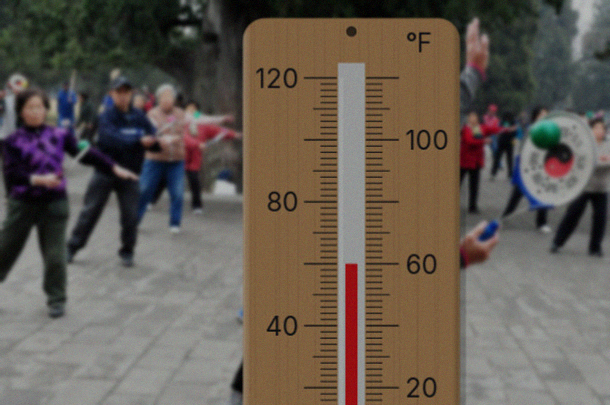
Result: 60
